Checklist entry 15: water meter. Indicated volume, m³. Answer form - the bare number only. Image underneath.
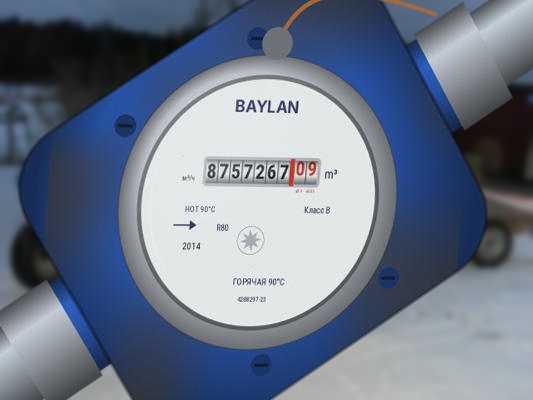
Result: 8757267.09
